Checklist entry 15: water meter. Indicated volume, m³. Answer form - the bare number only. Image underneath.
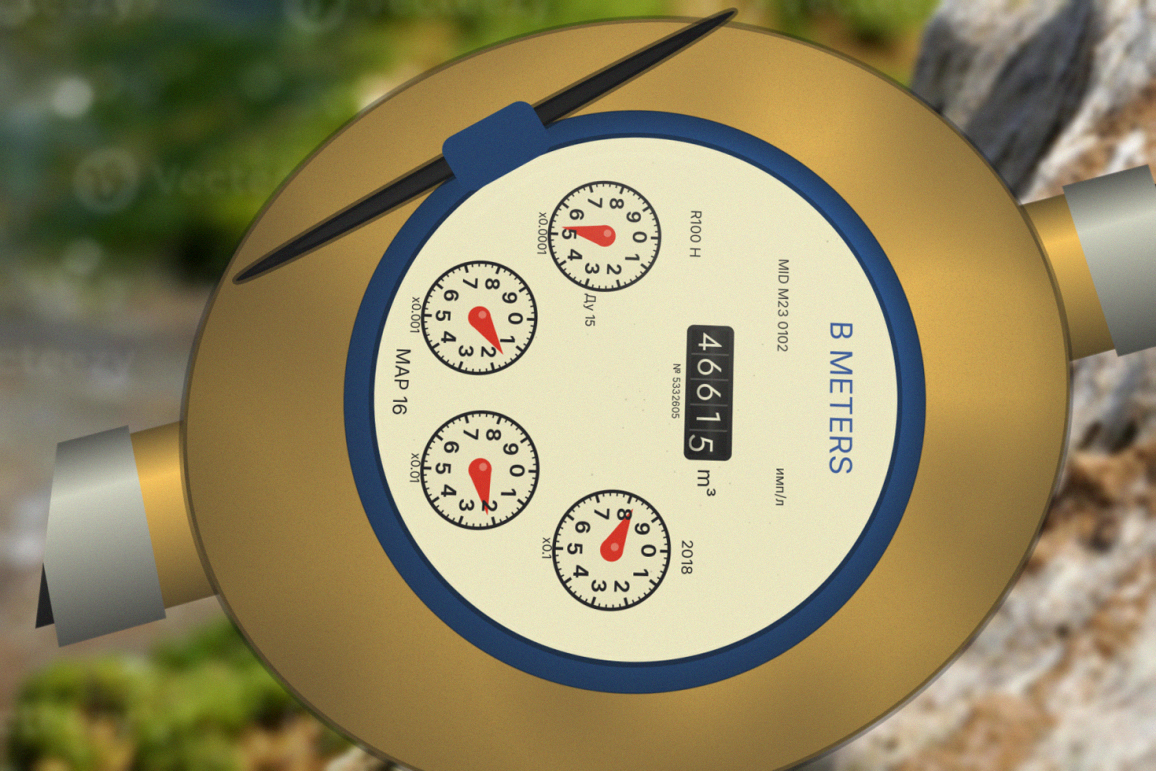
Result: 46614.8215
